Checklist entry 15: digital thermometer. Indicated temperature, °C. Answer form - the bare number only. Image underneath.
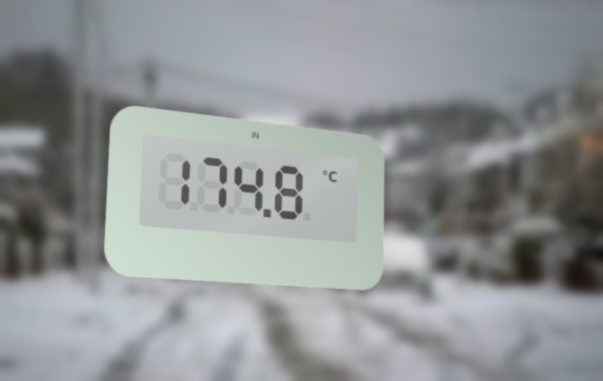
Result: 174.8
